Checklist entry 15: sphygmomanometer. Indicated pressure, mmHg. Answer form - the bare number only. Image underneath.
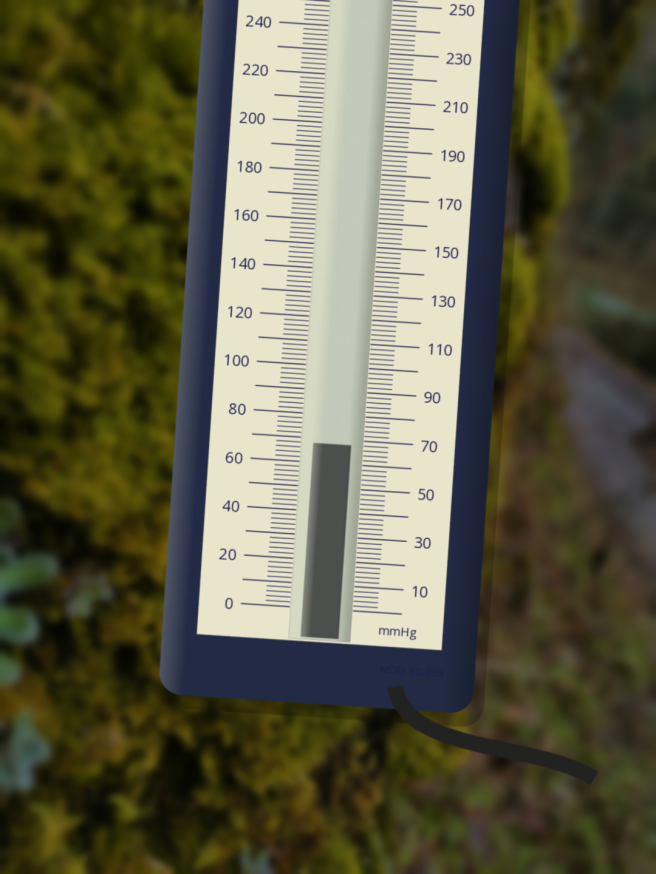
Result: 68
